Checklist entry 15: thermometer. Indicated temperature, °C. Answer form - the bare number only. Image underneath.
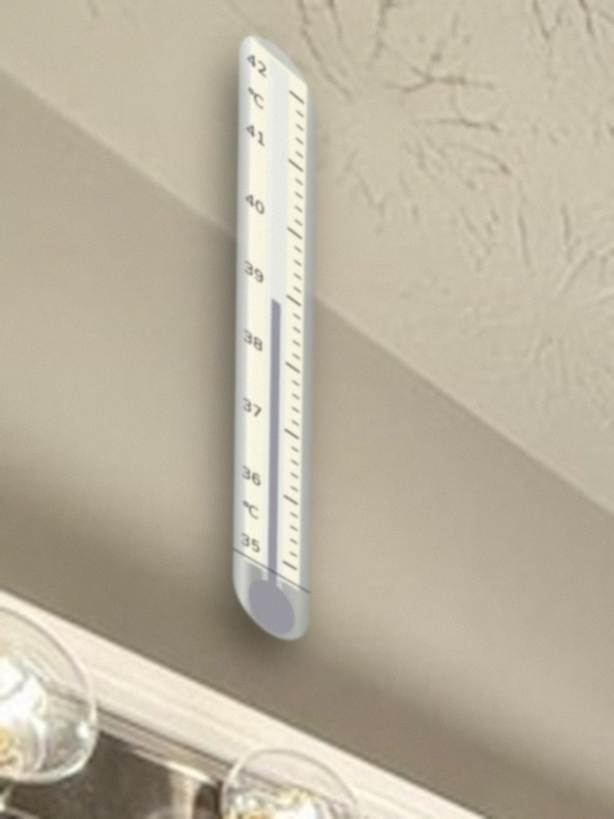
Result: 38.8
